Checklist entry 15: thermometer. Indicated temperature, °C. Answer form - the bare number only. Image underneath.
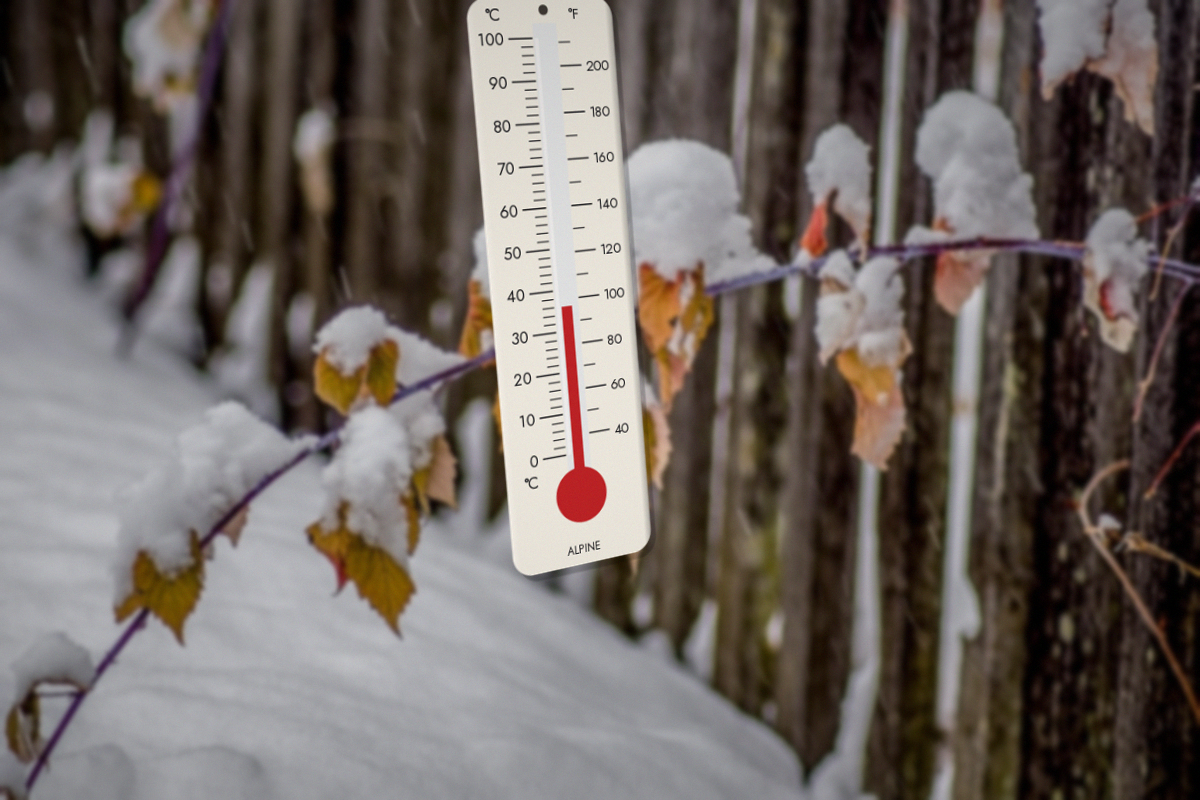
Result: 36
